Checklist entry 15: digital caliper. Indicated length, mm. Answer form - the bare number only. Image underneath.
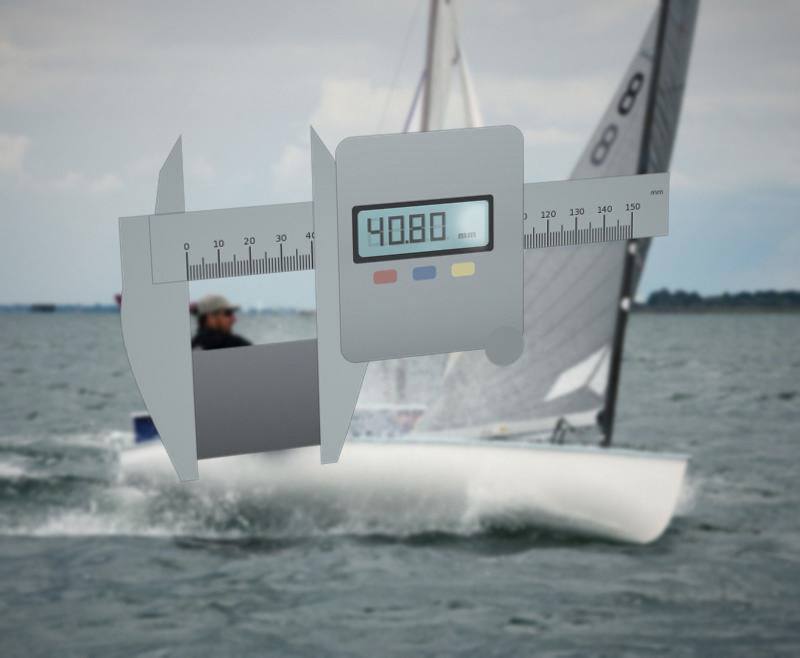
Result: 40.80
